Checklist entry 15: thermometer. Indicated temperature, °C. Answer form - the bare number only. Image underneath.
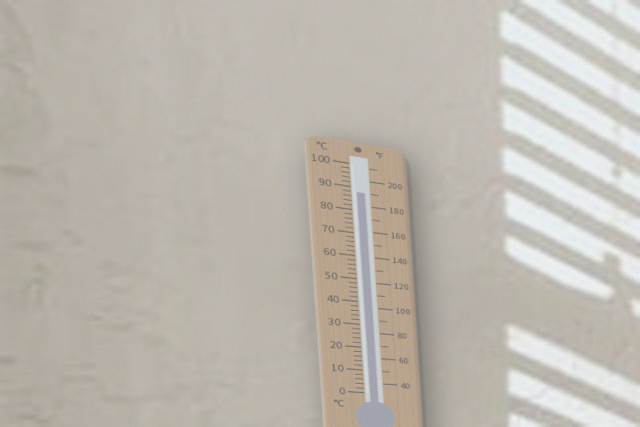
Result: 88
